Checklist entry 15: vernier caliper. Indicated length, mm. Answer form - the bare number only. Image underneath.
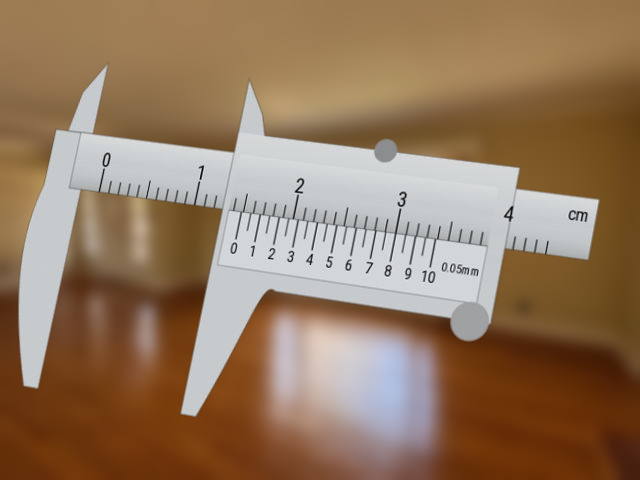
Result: 14.8
